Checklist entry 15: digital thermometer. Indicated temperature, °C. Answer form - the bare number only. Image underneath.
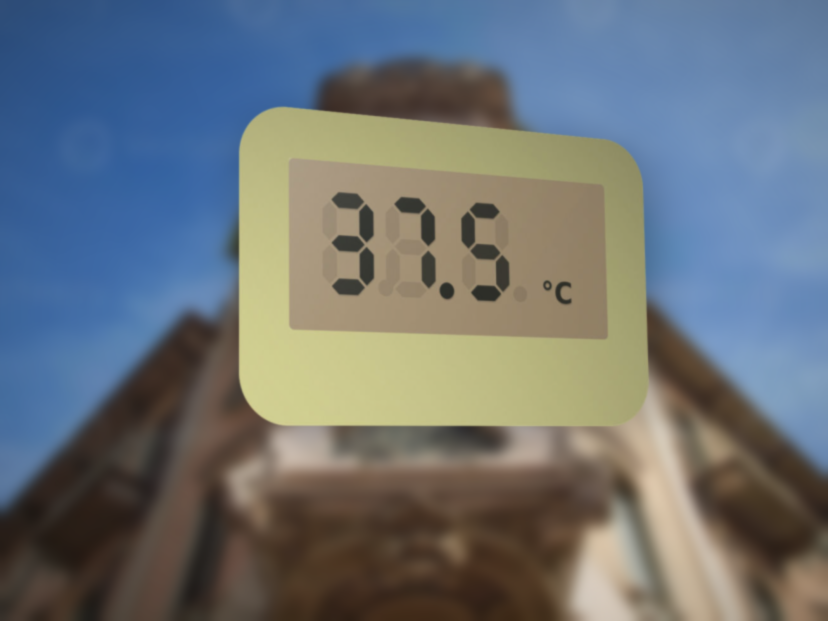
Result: 37.5
